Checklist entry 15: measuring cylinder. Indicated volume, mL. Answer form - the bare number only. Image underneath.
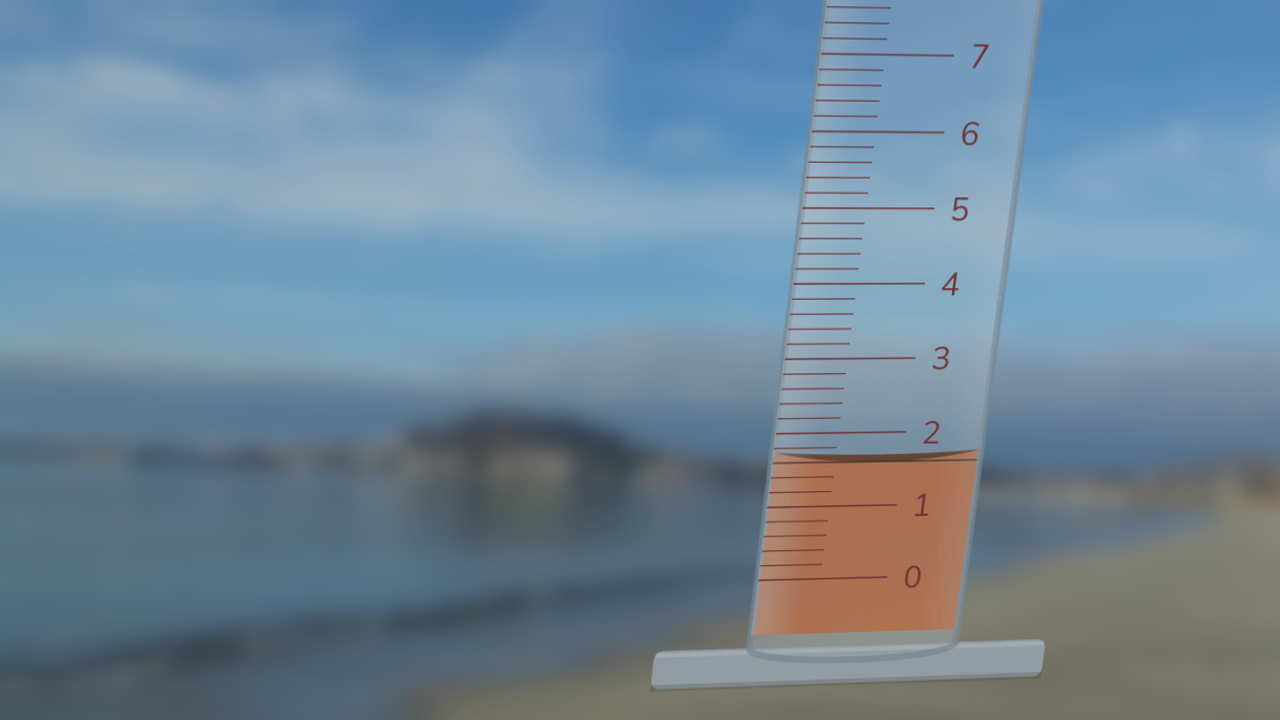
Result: 1.6
